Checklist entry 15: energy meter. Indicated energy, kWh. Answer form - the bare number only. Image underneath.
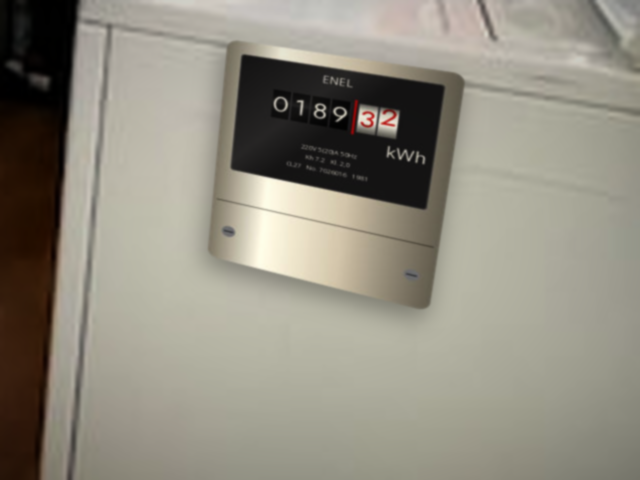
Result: 189.32
